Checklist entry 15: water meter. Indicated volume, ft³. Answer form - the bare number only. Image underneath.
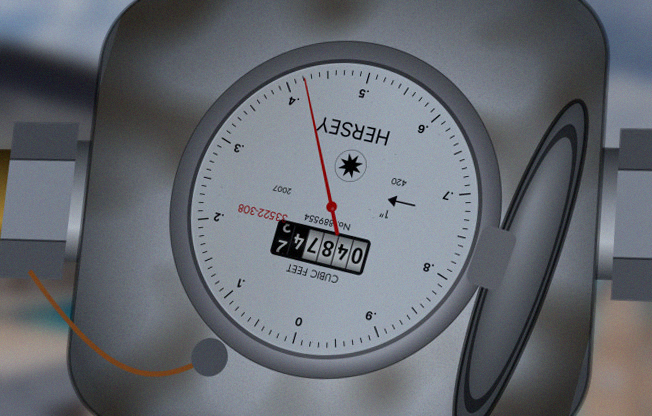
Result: 48742.42
